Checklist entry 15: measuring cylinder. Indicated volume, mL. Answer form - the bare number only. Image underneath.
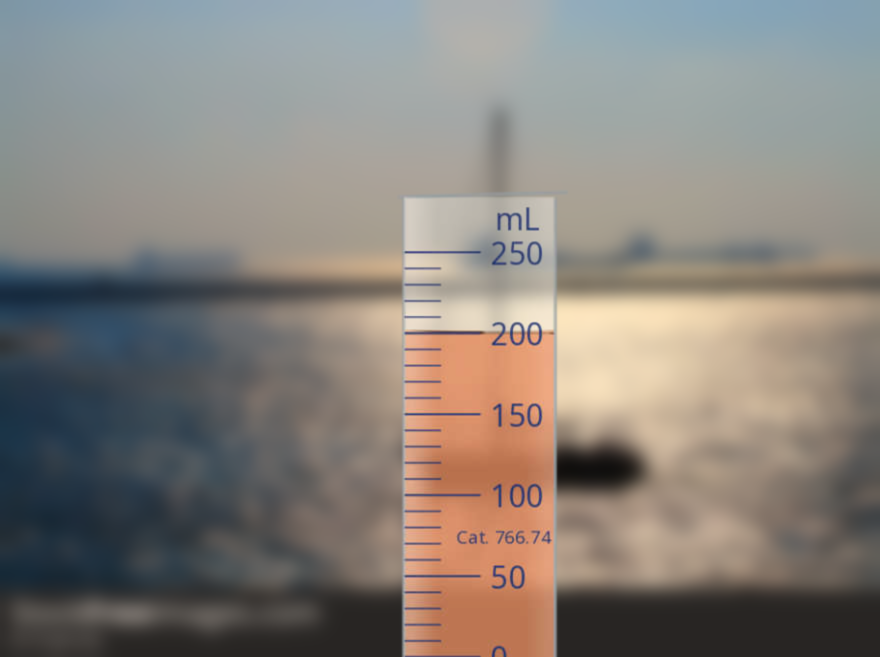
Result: 200
